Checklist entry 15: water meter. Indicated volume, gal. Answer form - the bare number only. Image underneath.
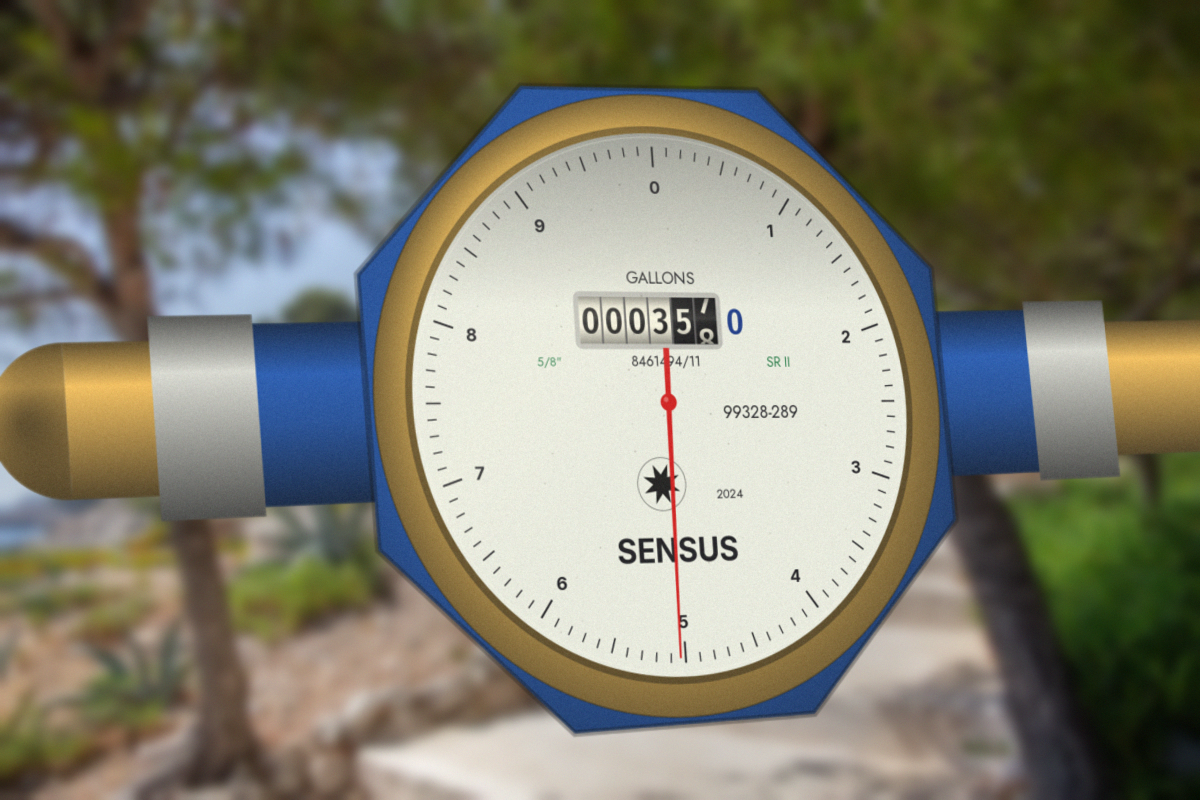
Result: 3575.0
